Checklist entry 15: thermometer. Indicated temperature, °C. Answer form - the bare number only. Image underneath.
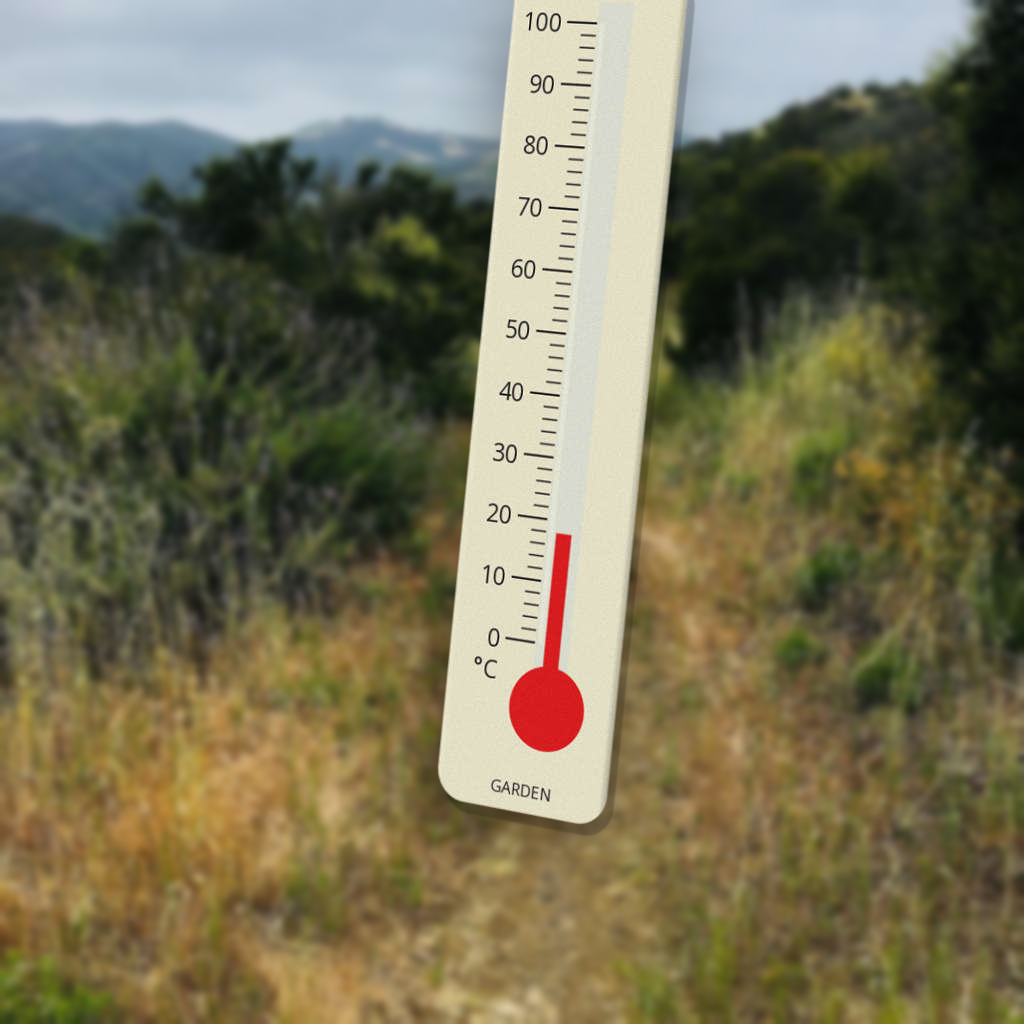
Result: 18
